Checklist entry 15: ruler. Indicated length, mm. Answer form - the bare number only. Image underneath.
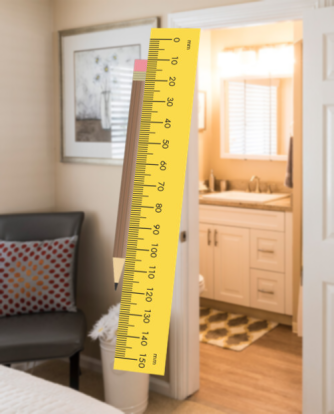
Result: 110
